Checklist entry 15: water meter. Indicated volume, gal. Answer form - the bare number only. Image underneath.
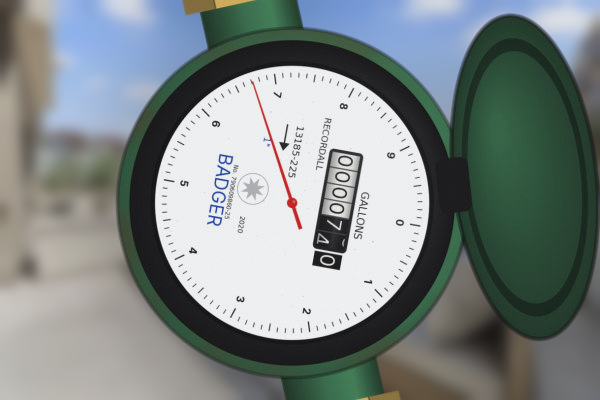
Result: 736.7
